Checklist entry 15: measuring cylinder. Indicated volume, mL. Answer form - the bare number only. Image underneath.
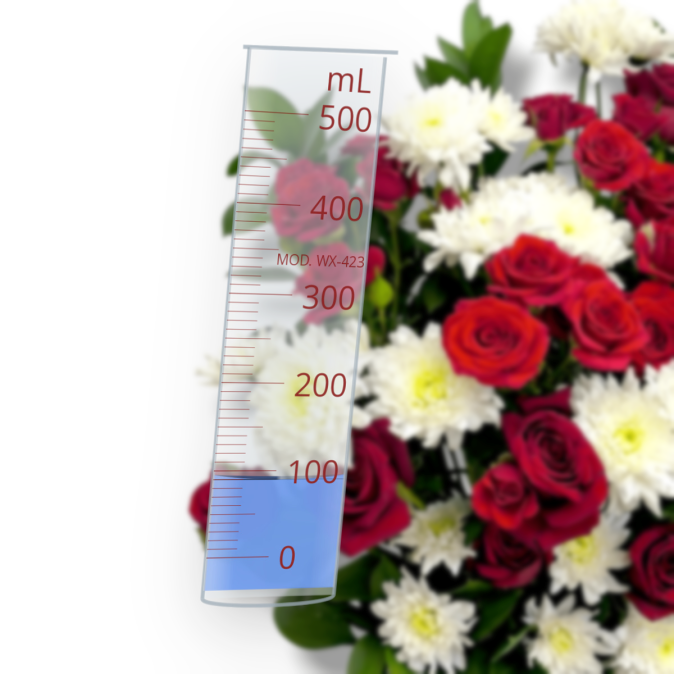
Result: 90
